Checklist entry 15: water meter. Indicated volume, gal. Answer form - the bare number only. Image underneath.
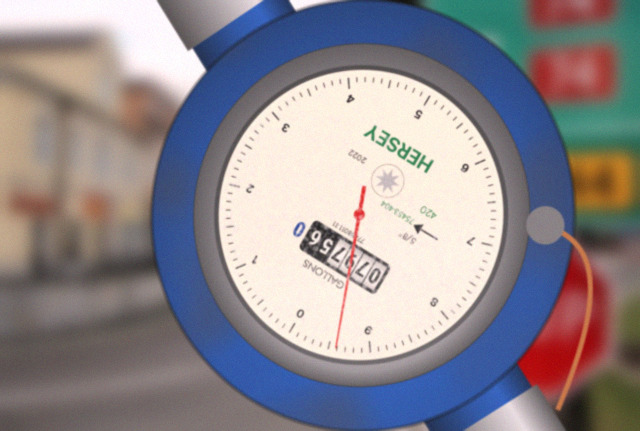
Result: 797559.4
